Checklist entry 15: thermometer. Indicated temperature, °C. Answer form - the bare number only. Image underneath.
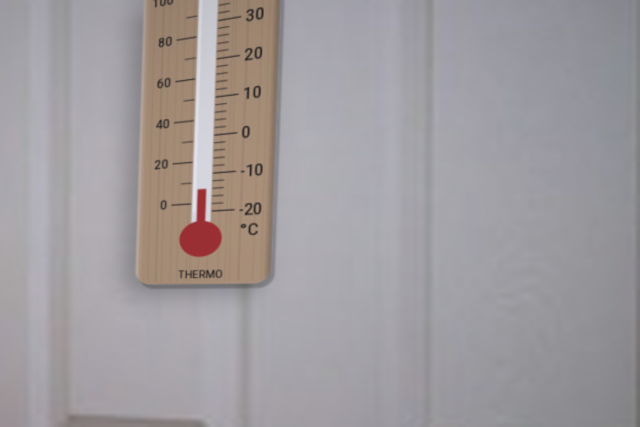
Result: -14
